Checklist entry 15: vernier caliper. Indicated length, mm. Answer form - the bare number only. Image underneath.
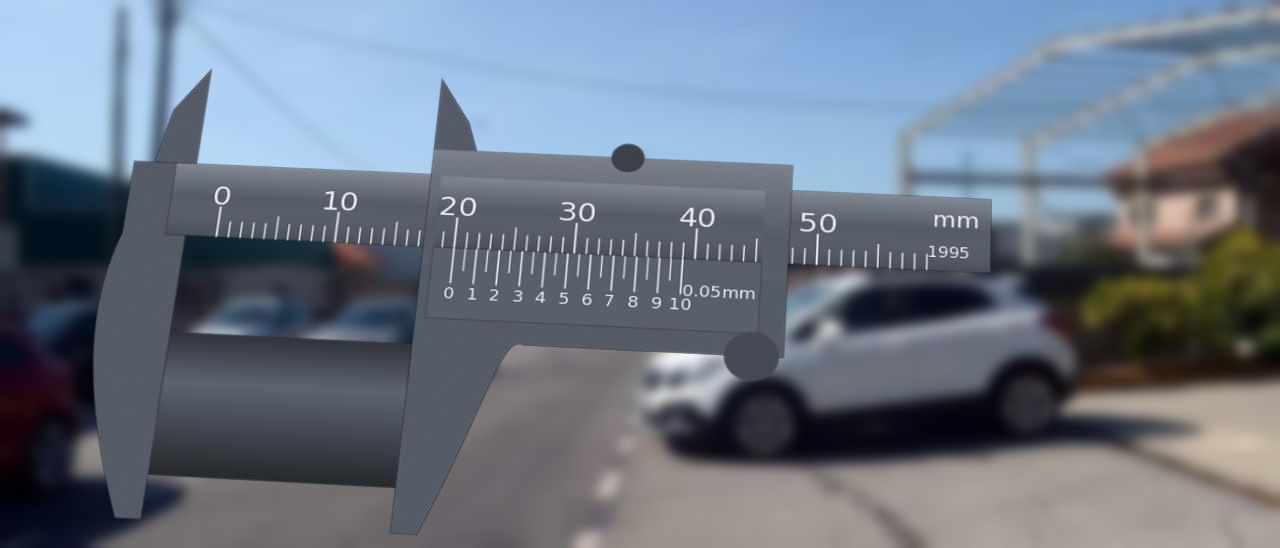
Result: 20.0
